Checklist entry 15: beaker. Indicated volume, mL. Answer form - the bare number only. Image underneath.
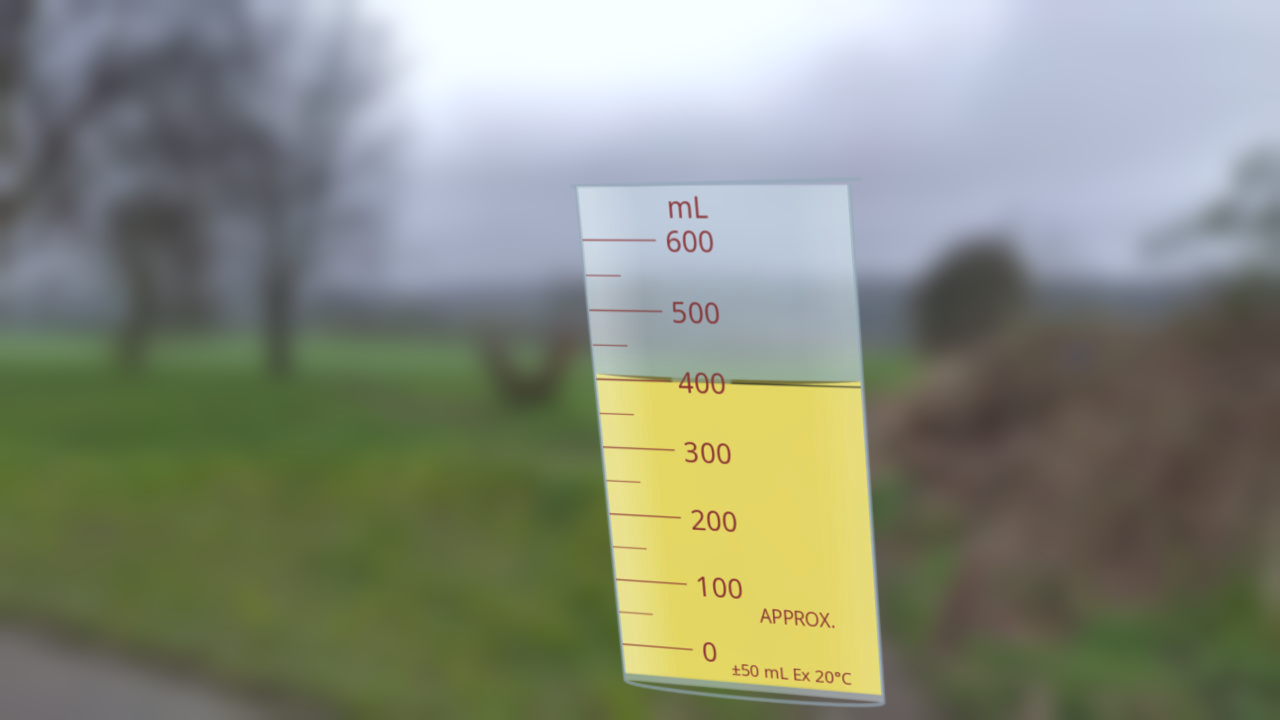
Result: 400
